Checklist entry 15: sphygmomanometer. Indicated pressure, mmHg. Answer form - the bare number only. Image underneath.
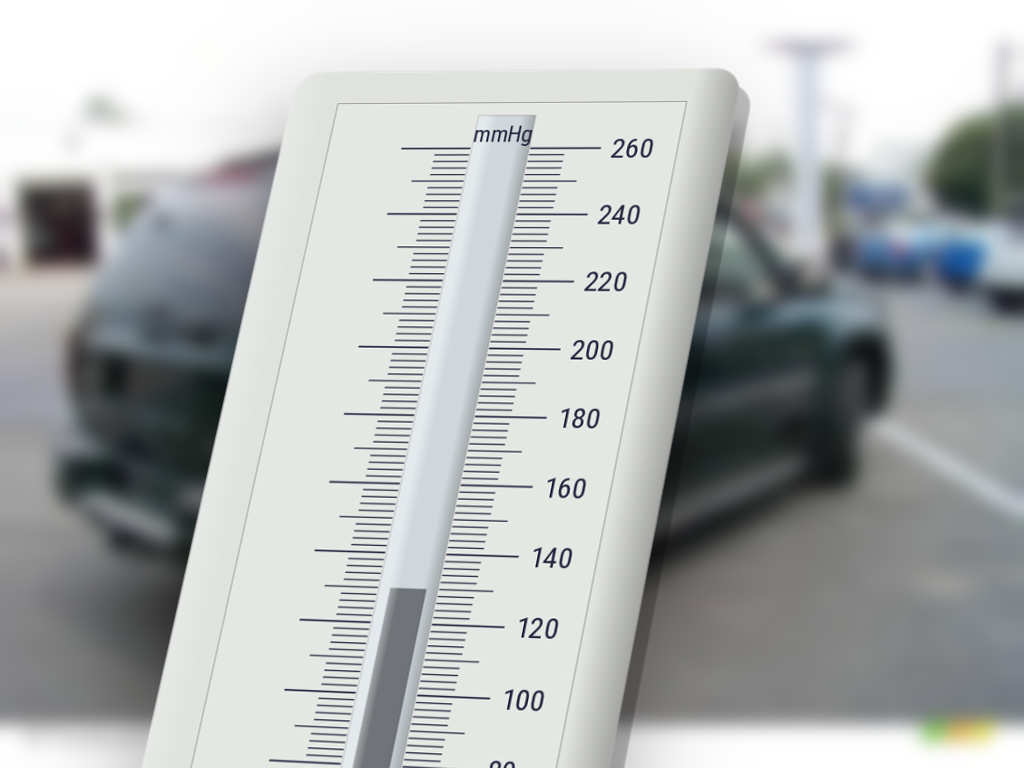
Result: 130
